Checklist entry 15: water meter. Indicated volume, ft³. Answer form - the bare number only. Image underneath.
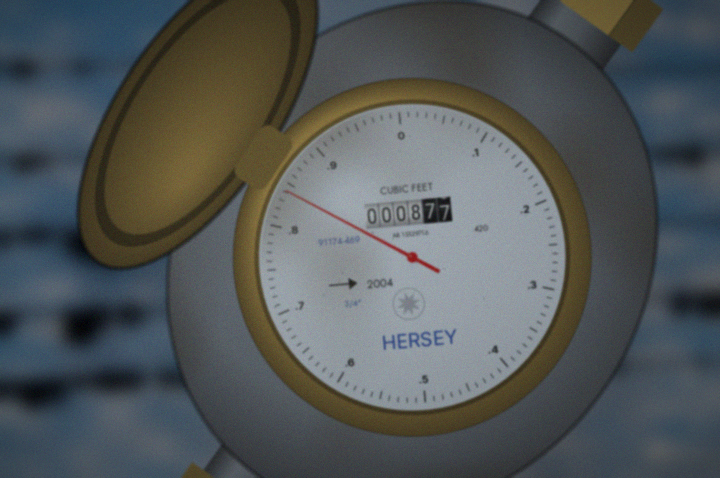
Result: 876.84
